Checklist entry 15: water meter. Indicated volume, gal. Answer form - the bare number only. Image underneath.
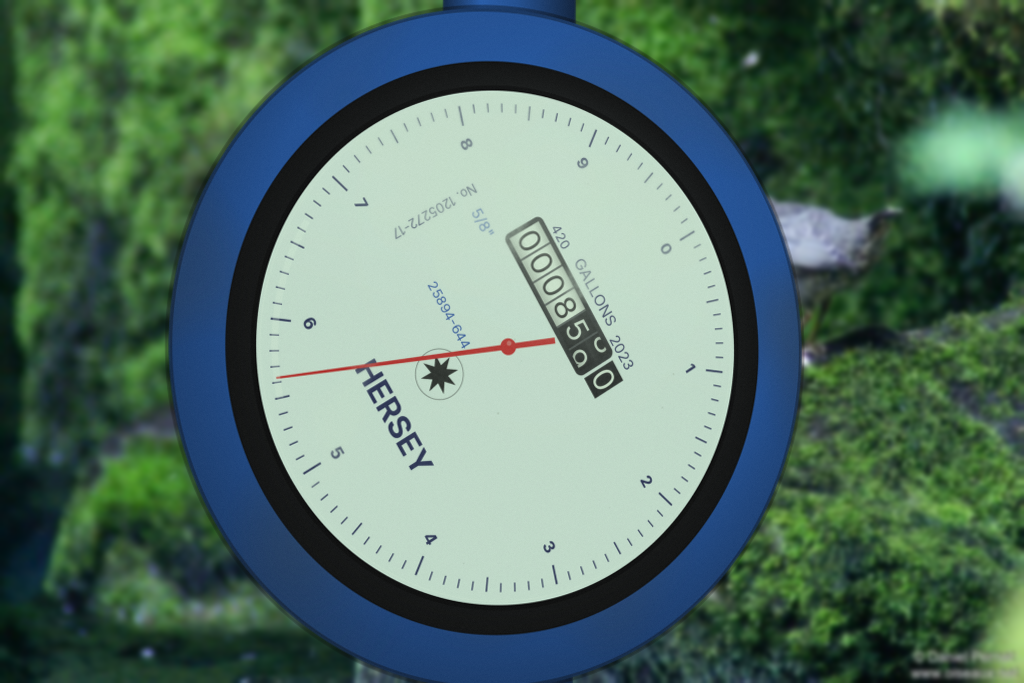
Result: 8585.6
